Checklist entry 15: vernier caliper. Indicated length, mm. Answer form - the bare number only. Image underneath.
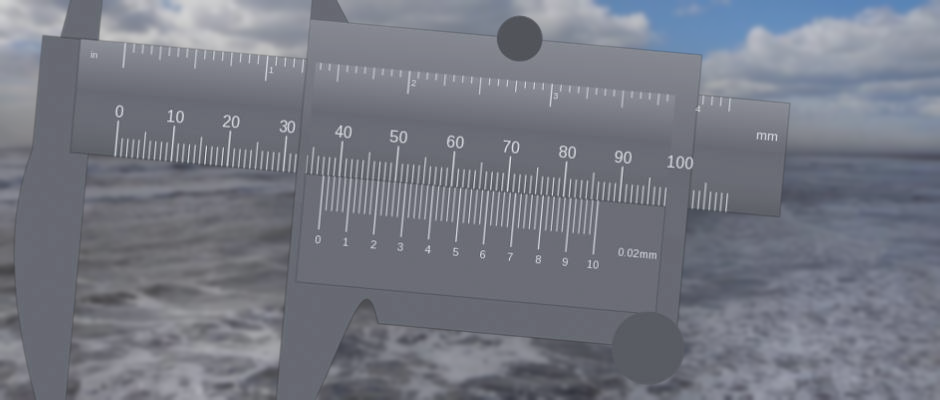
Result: 37.2
